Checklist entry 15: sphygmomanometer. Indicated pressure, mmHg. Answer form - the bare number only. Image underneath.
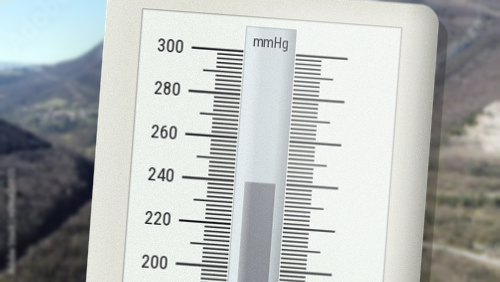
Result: 240
